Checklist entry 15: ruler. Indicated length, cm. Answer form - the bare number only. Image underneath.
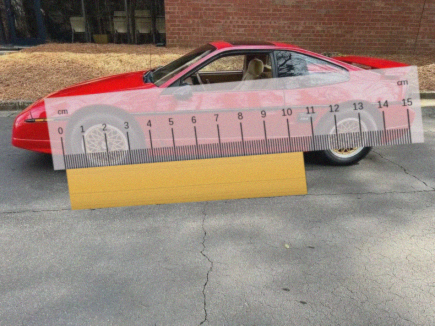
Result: 10.5
